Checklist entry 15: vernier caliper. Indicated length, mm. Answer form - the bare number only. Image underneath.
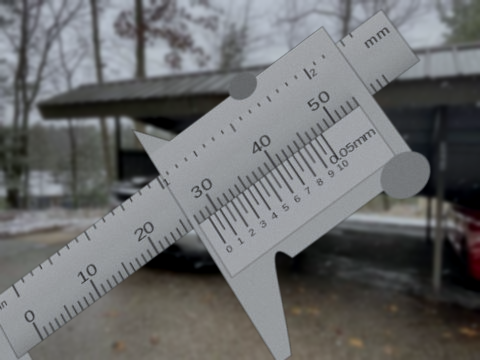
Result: 28.6
